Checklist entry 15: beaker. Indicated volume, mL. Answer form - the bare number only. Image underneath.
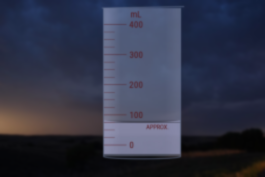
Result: 75
